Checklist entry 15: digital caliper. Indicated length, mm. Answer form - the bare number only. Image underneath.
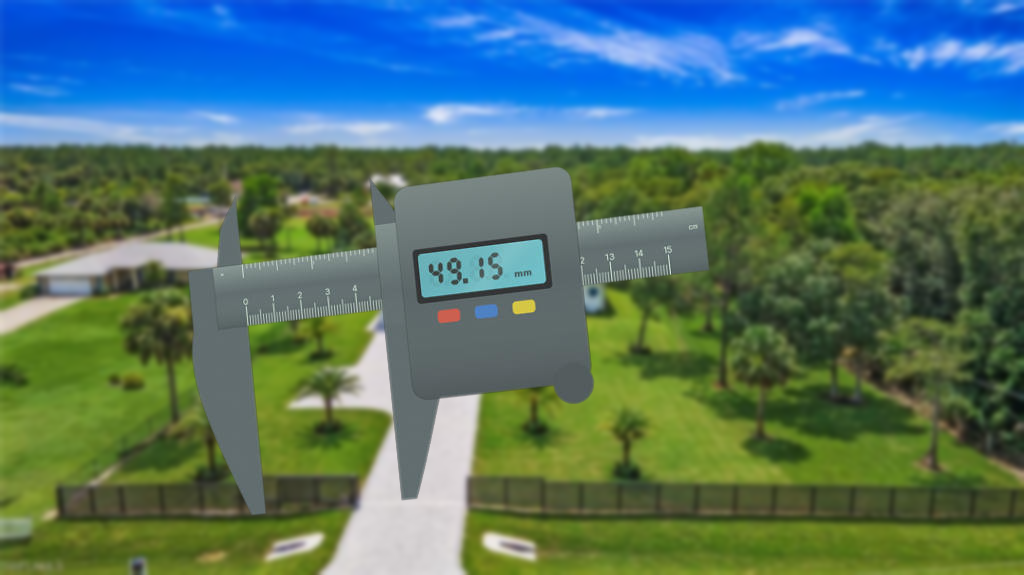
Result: 49.15
